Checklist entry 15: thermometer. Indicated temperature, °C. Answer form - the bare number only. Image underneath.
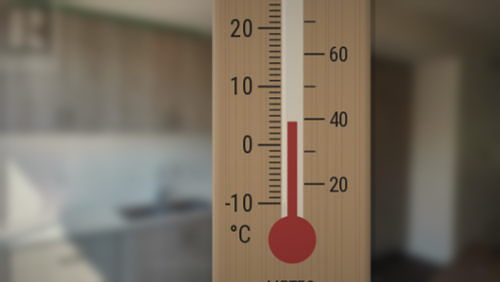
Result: 4
